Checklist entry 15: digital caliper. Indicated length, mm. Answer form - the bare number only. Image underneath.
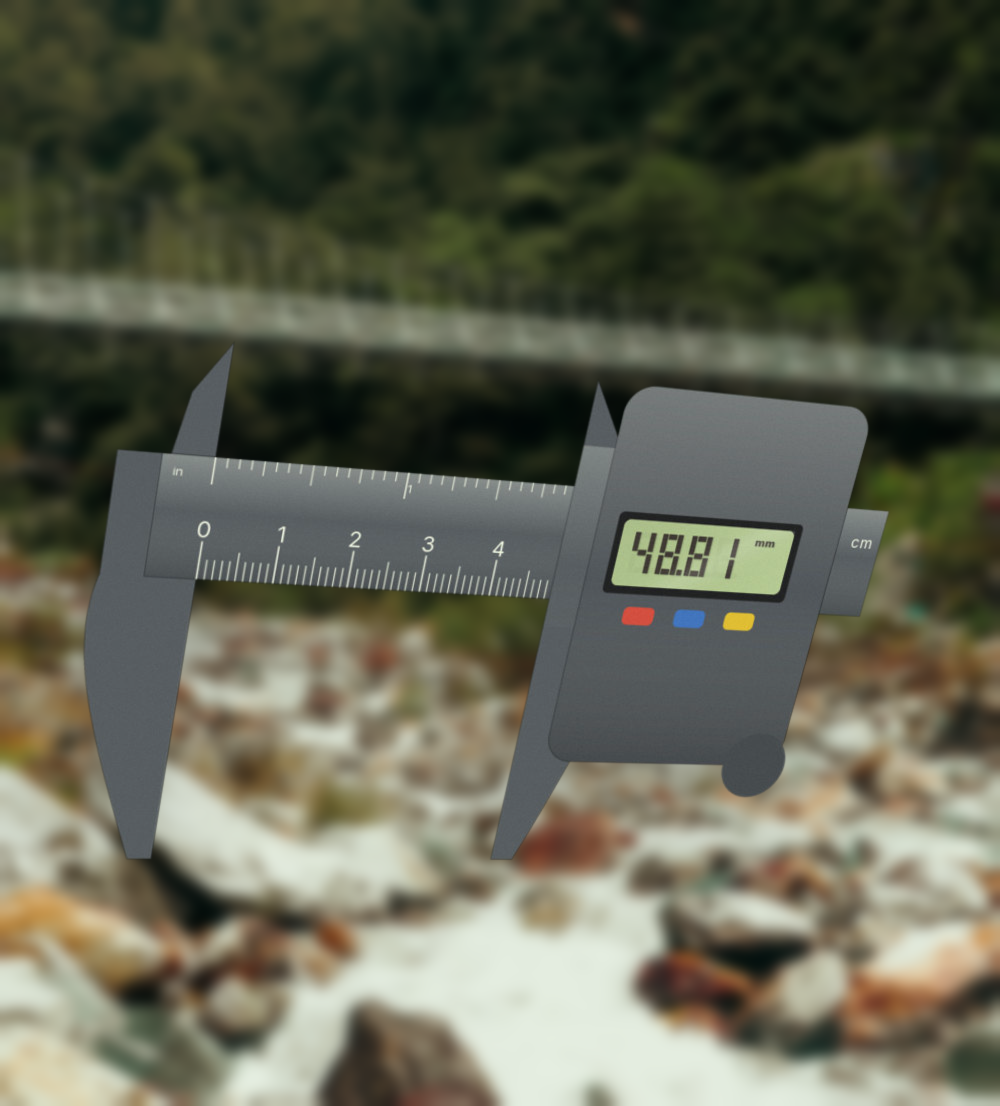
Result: 48.81
